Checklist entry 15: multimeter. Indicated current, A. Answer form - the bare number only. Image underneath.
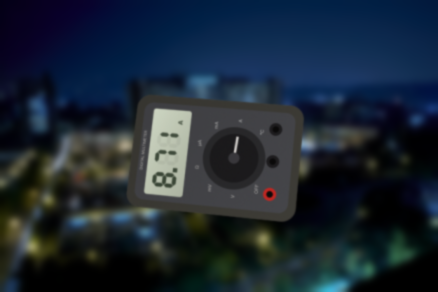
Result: 8.71
